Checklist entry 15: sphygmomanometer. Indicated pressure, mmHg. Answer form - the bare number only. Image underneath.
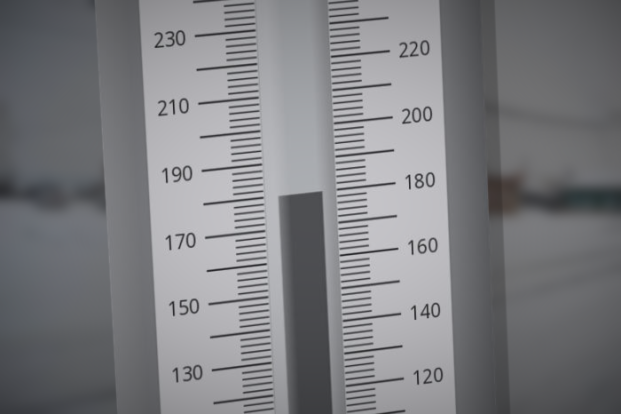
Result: 180
